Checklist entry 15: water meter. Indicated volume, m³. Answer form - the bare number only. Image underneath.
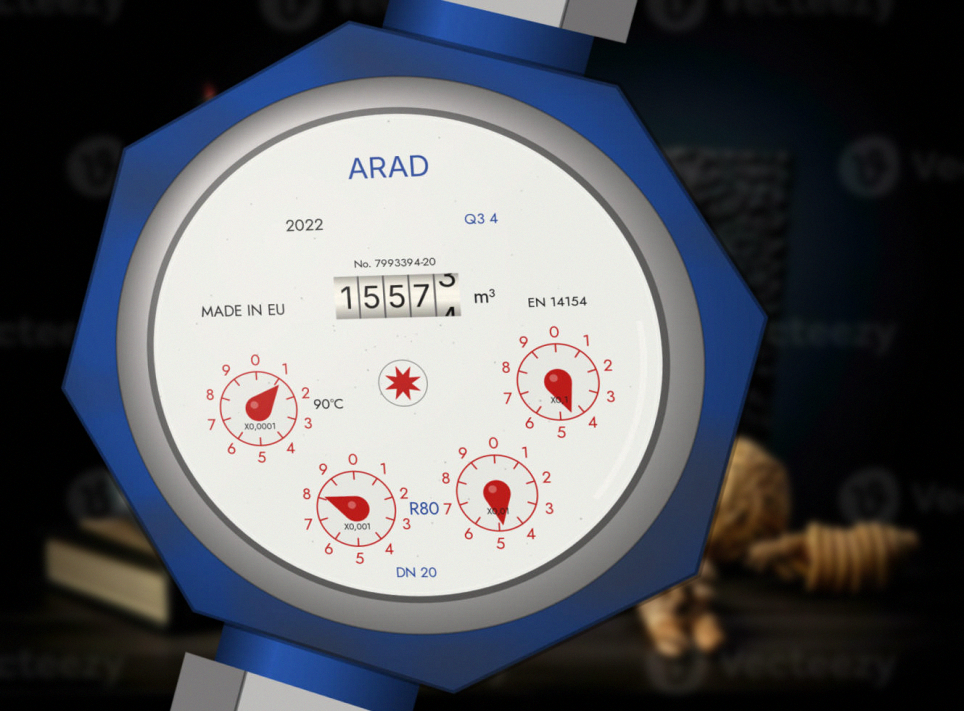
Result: 15573.4481
